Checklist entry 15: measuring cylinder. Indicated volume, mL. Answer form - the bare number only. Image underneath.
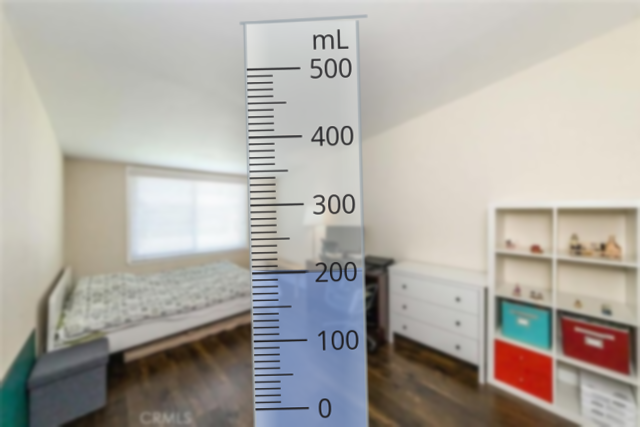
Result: 200
